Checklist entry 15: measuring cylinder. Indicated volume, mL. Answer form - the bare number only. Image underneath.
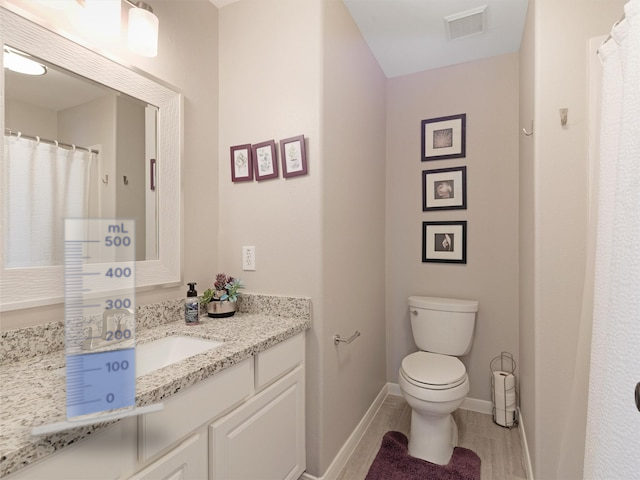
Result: 150
